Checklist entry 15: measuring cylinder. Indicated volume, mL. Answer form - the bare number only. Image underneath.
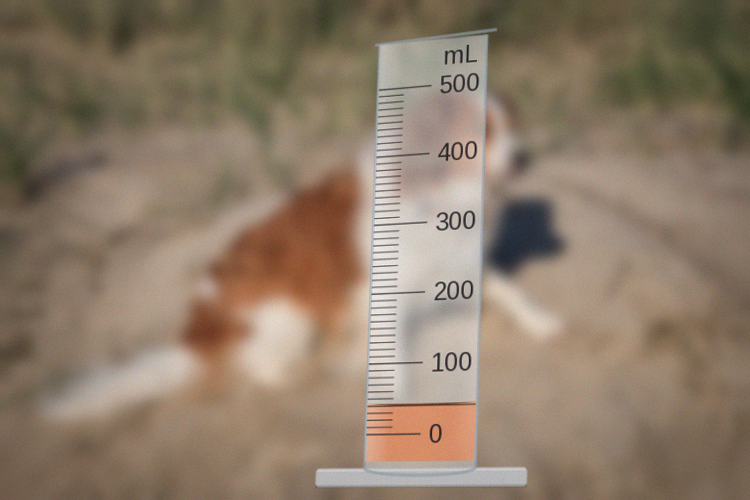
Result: 40
